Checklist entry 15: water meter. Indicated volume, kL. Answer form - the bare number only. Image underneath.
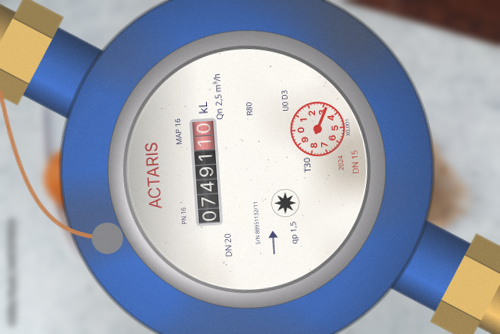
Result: 7491.103
